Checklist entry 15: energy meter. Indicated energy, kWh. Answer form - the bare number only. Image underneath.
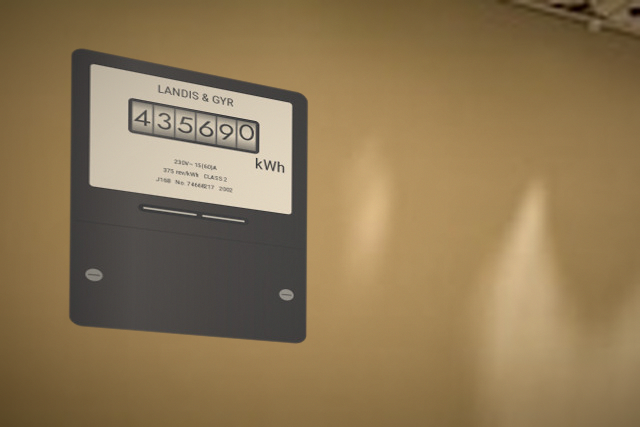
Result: 435690
